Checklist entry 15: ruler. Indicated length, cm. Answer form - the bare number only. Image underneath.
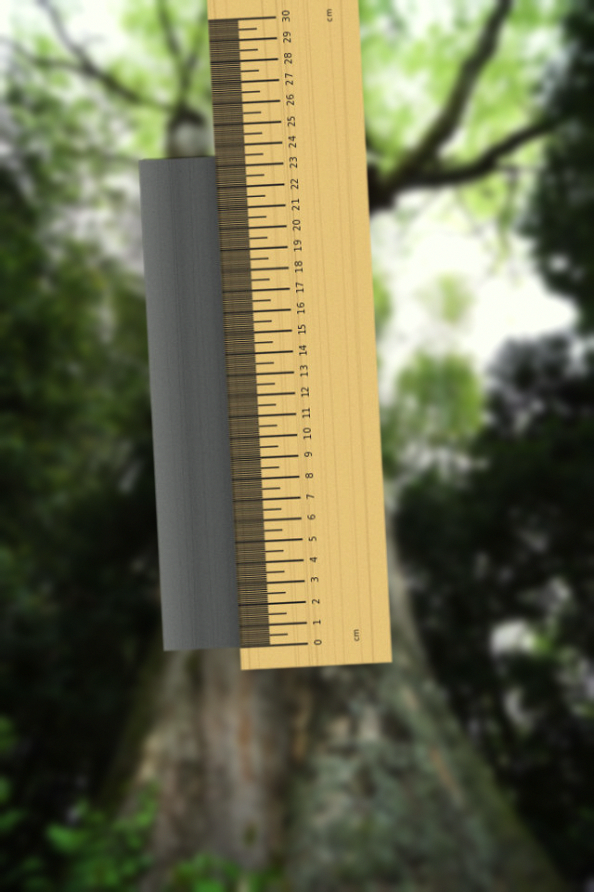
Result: 23.5
